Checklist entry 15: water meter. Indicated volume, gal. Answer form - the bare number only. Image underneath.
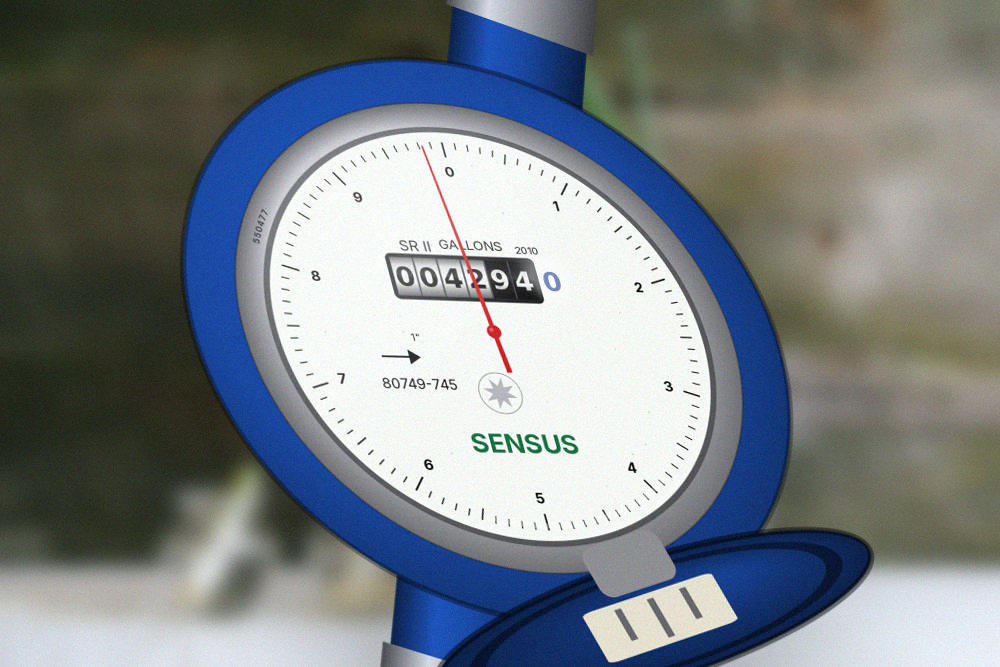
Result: 42939.8
